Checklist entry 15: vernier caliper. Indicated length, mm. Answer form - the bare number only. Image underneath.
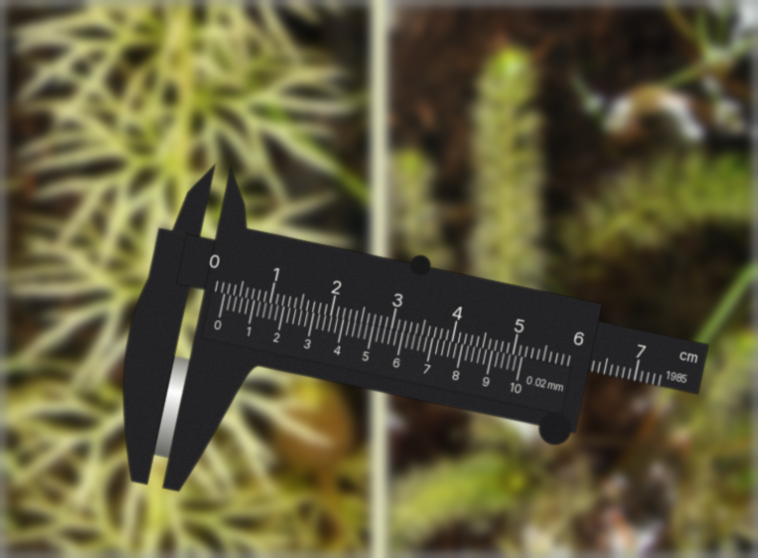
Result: 2.5
